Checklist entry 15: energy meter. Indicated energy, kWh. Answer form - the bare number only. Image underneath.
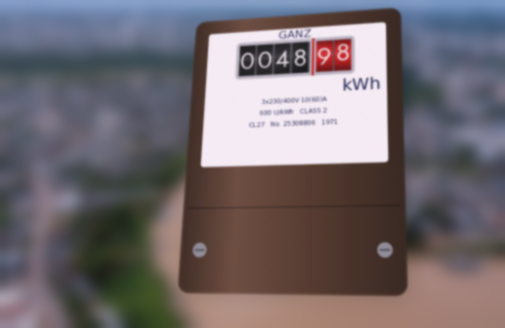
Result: 48.98
